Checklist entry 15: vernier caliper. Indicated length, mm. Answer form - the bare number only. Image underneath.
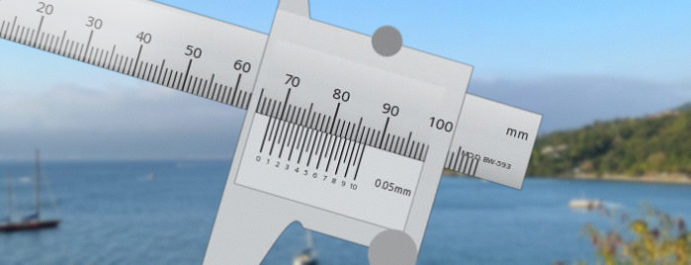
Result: 68.0
